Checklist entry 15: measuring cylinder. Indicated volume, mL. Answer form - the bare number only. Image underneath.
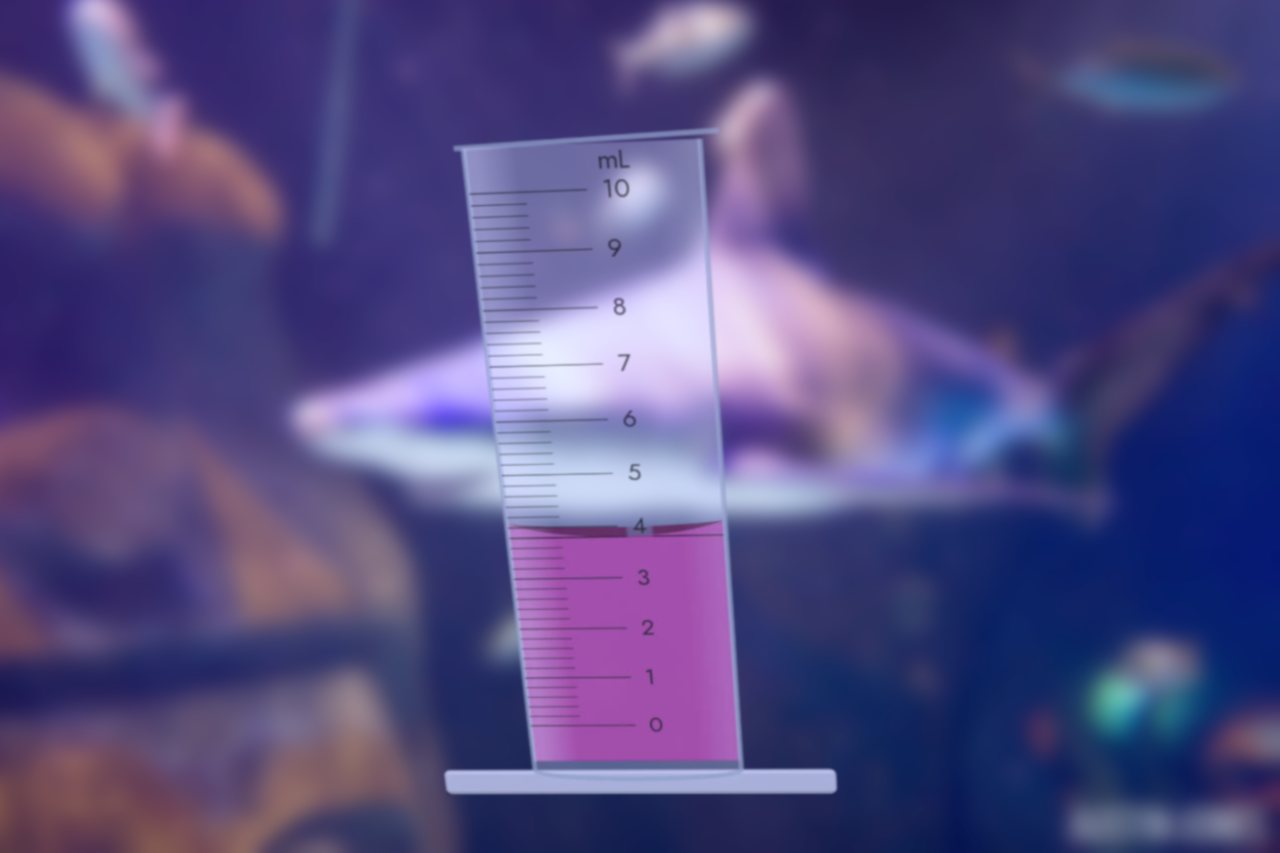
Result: 3.8
